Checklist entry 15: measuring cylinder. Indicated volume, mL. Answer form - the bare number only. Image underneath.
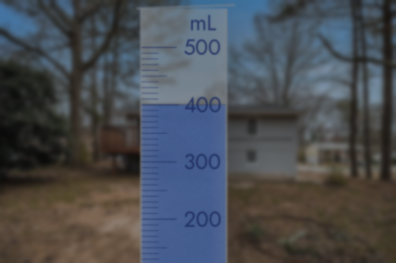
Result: 400
